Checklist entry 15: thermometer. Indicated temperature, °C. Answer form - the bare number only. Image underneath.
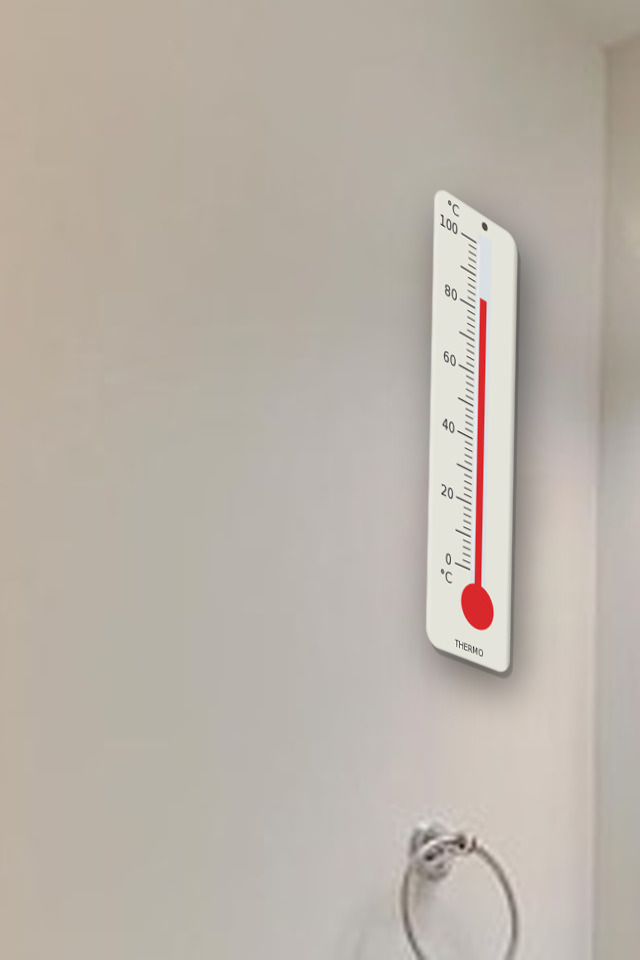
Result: 84
